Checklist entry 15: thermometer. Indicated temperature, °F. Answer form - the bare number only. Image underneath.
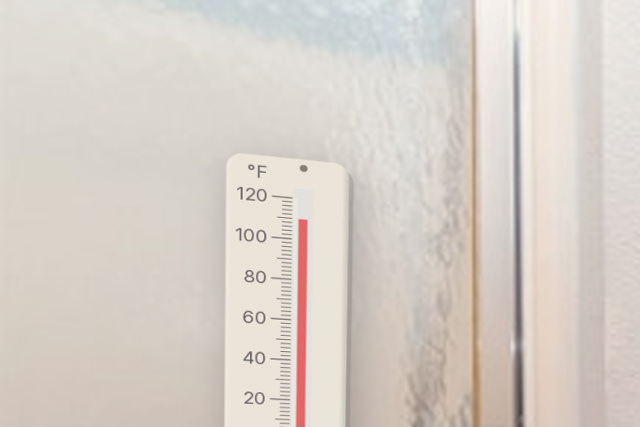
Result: 110
